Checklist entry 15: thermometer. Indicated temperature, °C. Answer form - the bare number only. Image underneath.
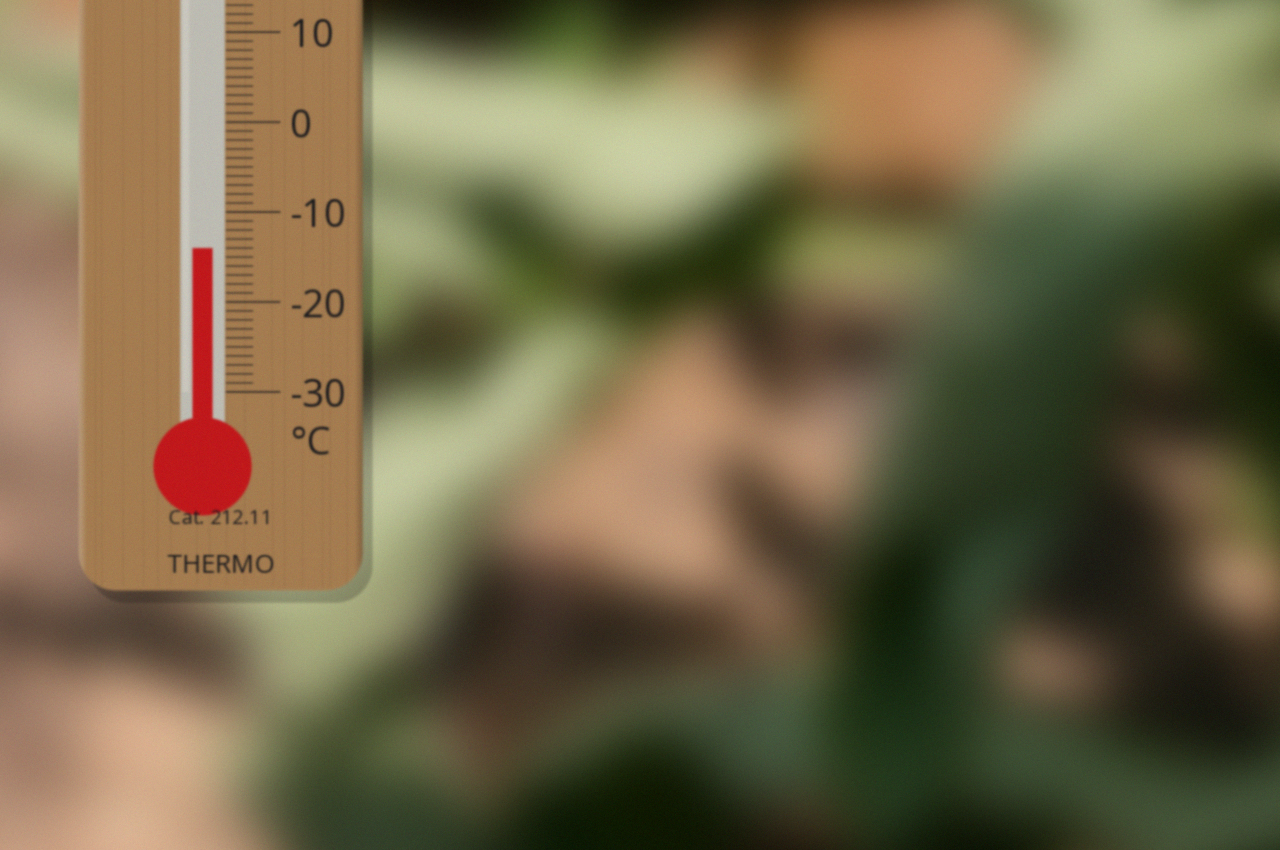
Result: -14
